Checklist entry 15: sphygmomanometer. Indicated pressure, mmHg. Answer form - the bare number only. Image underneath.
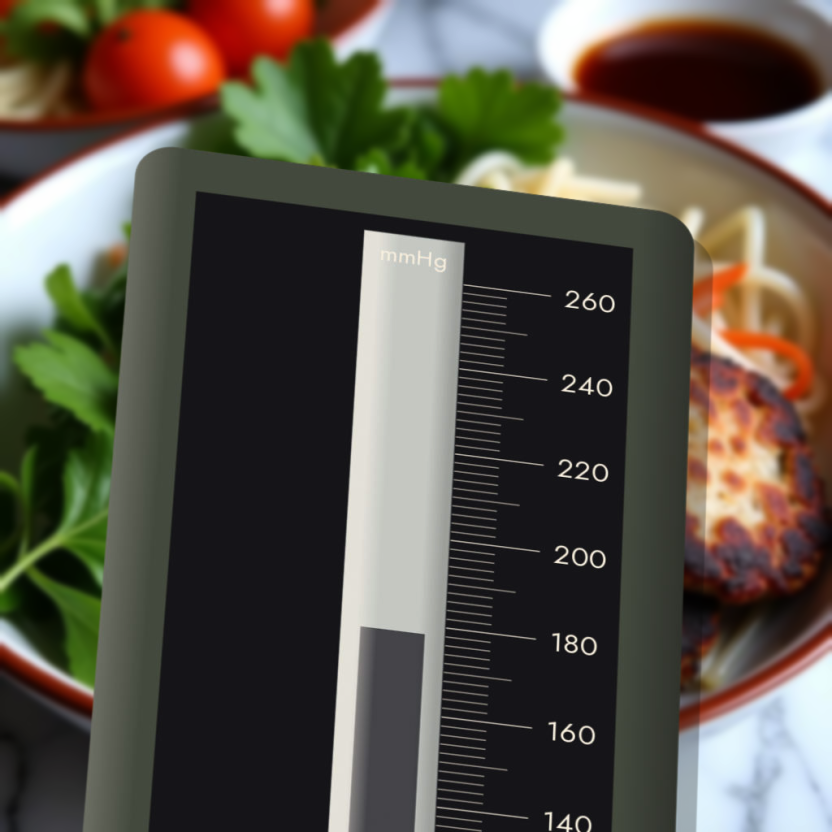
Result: 178
